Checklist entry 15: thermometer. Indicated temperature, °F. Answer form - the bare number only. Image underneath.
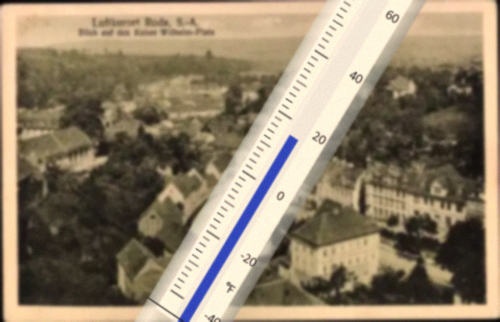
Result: 16
